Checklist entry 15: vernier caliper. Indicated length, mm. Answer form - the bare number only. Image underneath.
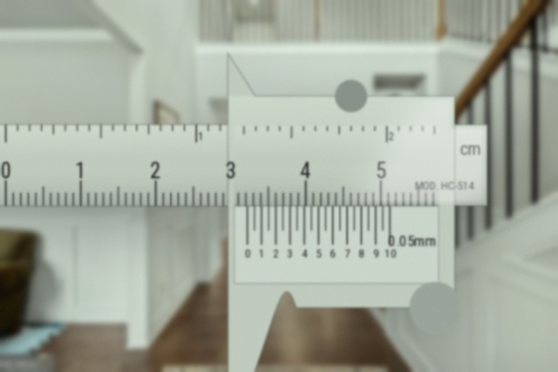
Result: 32.2
